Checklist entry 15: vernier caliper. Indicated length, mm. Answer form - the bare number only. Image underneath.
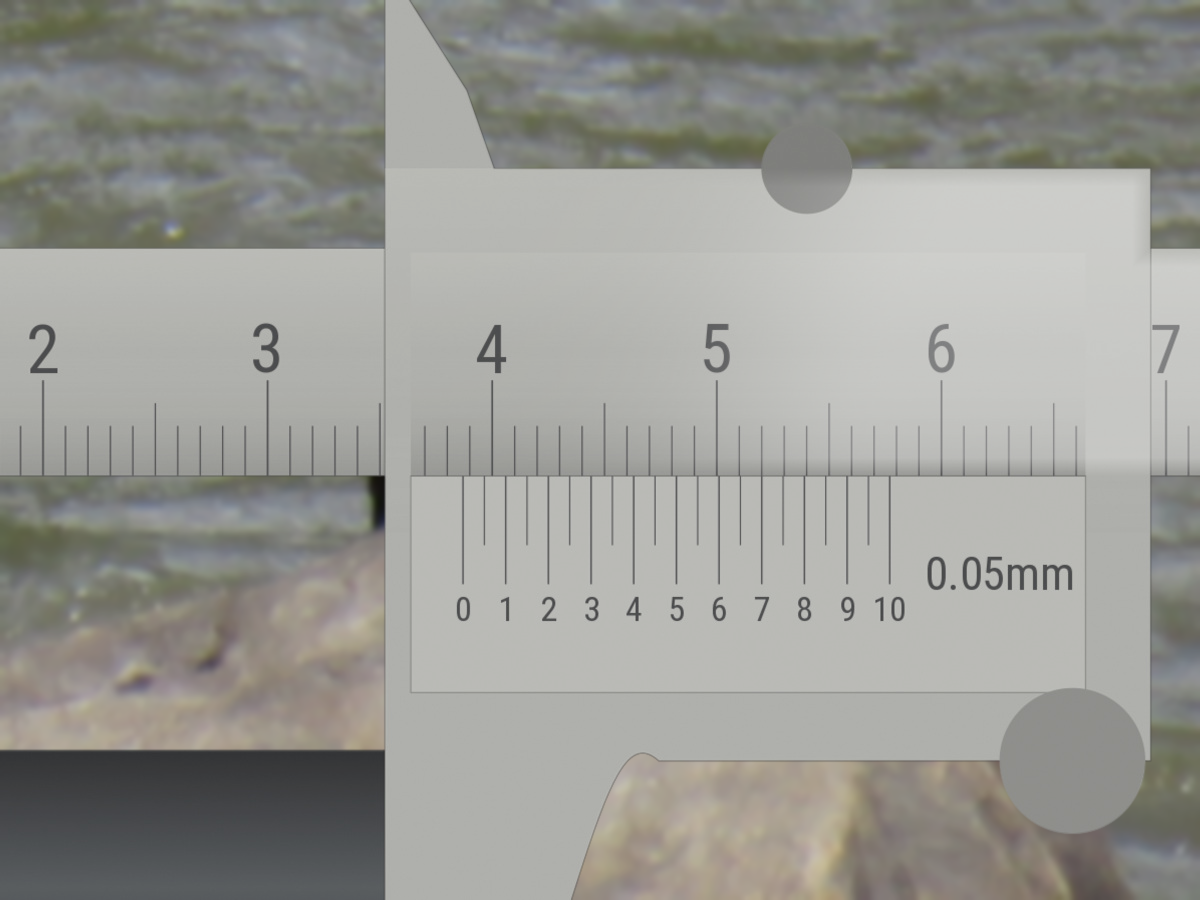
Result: 38.7
